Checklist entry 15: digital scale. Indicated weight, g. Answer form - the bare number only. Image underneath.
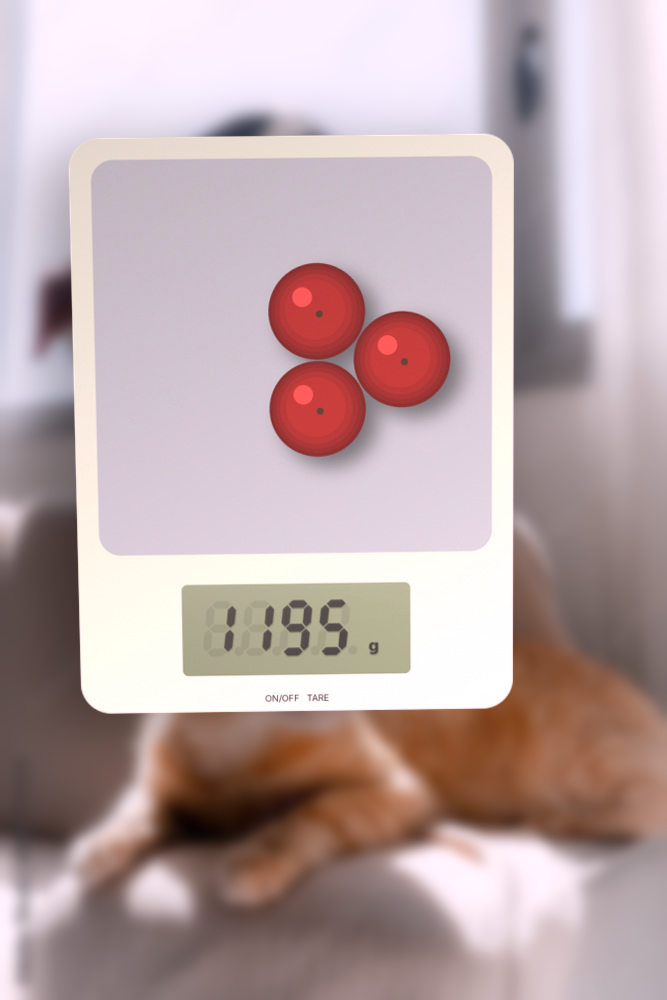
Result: 1195
